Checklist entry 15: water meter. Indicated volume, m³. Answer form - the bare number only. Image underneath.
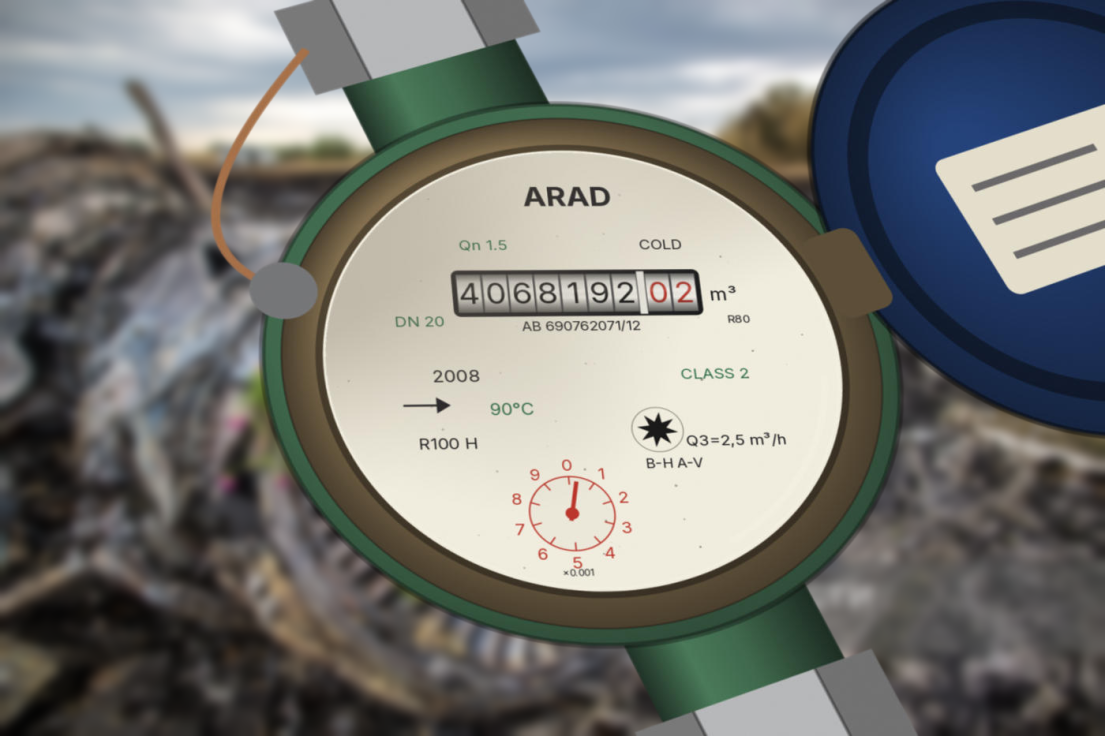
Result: 4068192.020
